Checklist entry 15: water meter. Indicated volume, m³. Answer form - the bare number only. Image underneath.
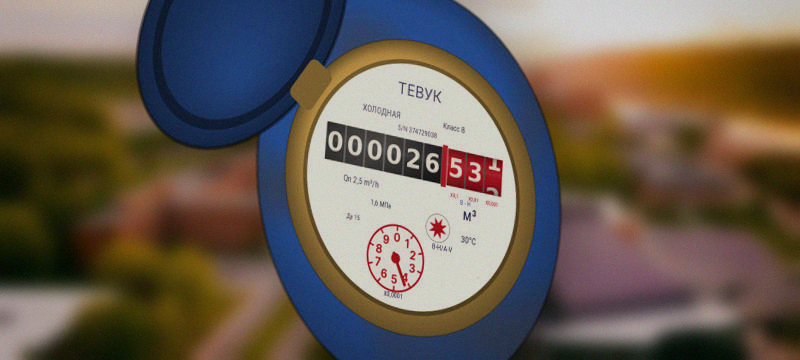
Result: 26.5314
